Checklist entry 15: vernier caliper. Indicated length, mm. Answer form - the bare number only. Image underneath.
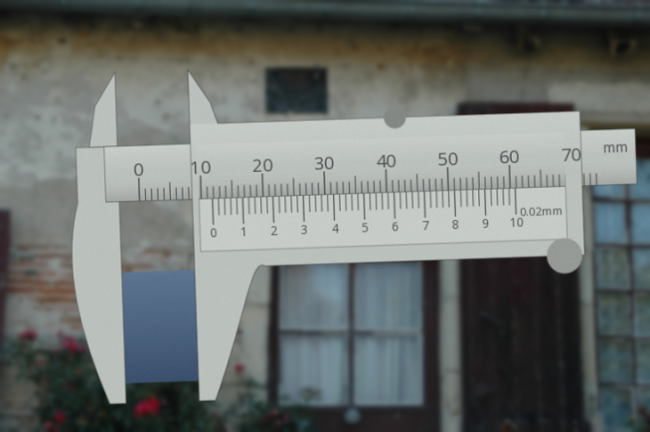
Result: 11.8
